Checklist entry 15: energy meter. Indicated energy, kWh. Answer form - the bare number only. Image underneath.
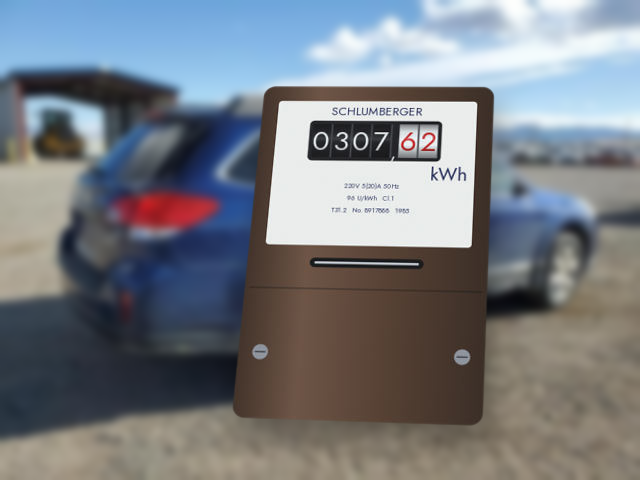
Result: 307.62
